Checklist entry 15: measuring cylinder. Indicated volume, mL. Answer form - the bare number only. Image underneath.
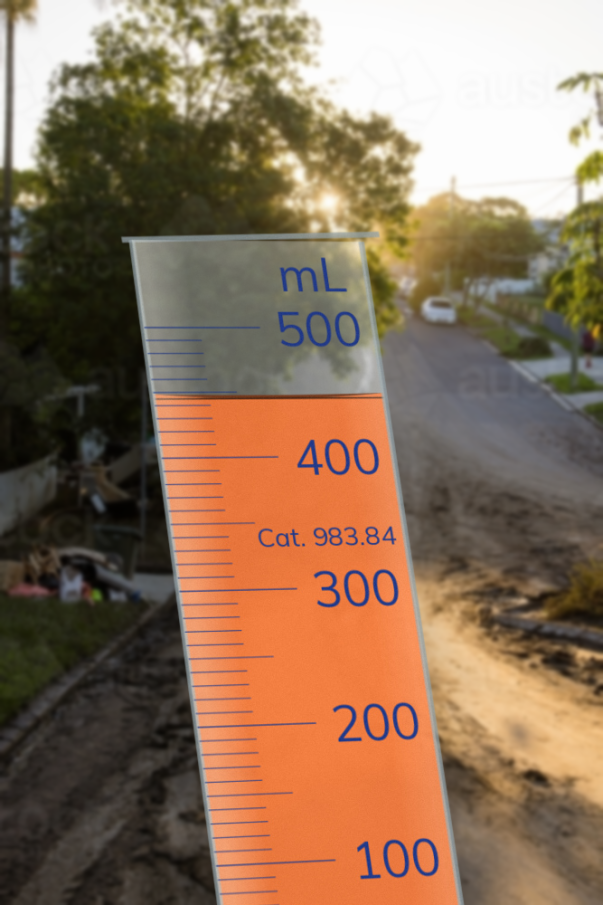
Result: 445
